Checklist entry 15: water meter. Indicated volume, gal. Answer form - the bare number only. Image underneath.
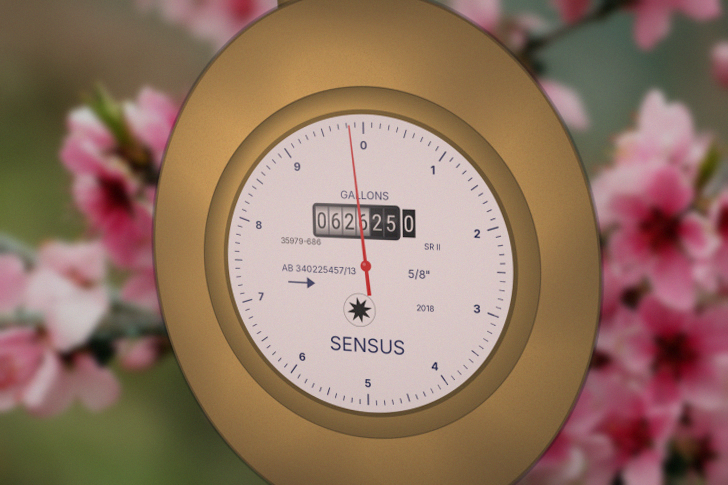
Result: 626249.8
